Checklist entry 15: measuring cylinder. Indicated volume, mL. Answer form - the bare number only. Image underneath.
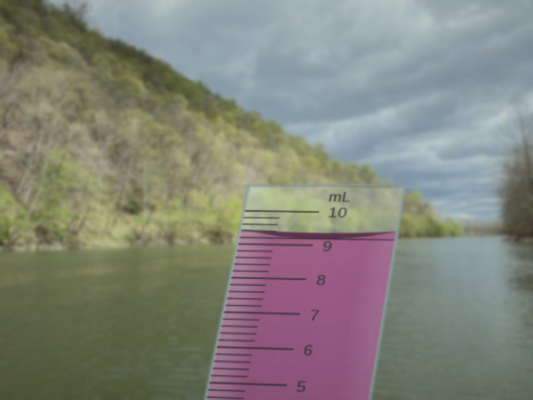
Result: 9.2
